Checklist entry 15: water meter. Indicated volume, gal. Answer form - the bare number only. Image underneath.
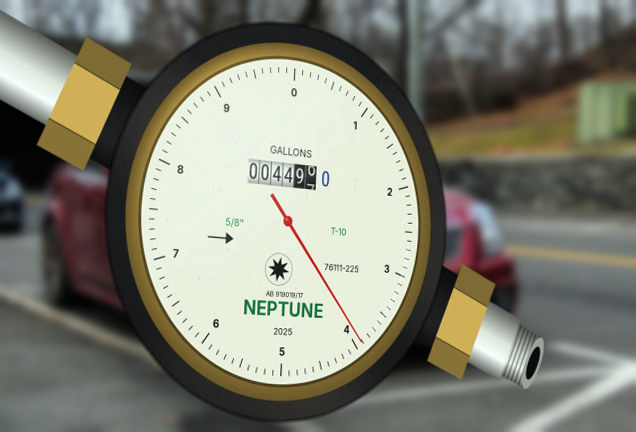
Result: 44963.9
